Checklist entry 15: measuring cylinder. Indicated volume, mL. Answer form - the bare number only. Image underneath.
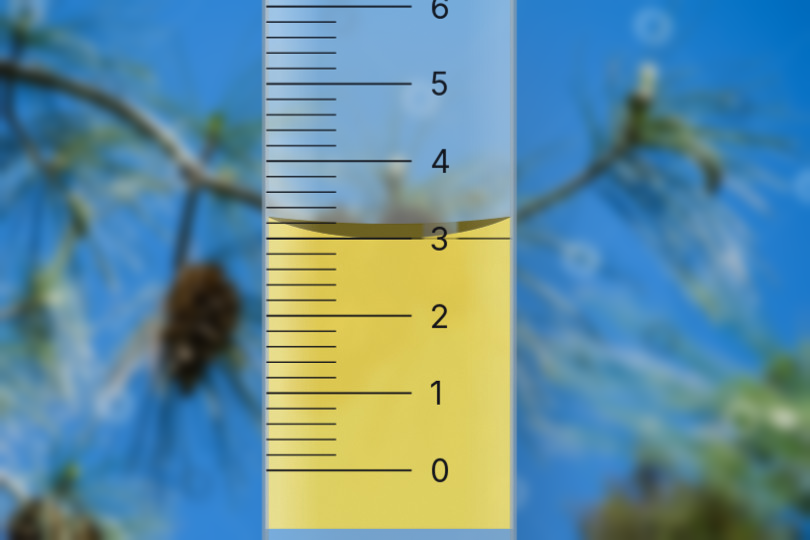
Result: 3
